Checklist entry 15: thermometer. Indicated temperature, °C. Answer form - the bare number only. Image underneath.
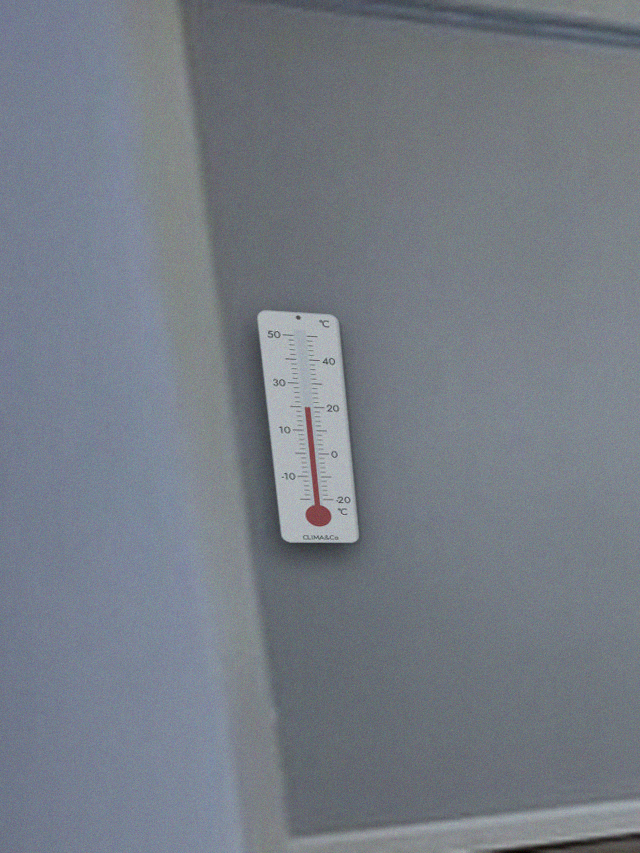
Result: 20
